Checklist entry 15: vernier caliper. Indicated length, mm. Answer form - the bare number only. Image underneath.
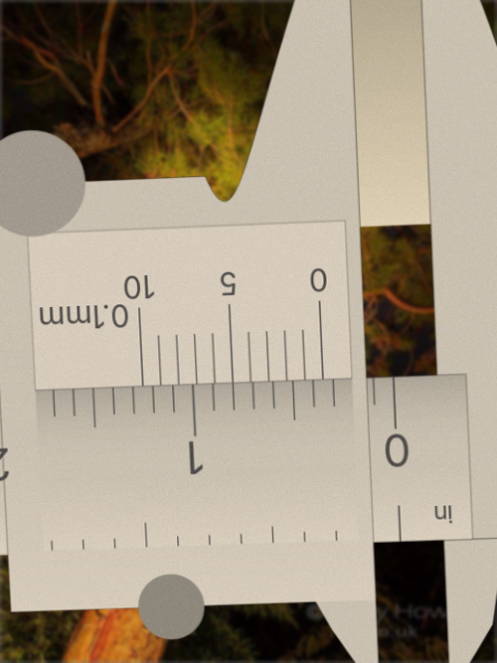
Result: 3.5
